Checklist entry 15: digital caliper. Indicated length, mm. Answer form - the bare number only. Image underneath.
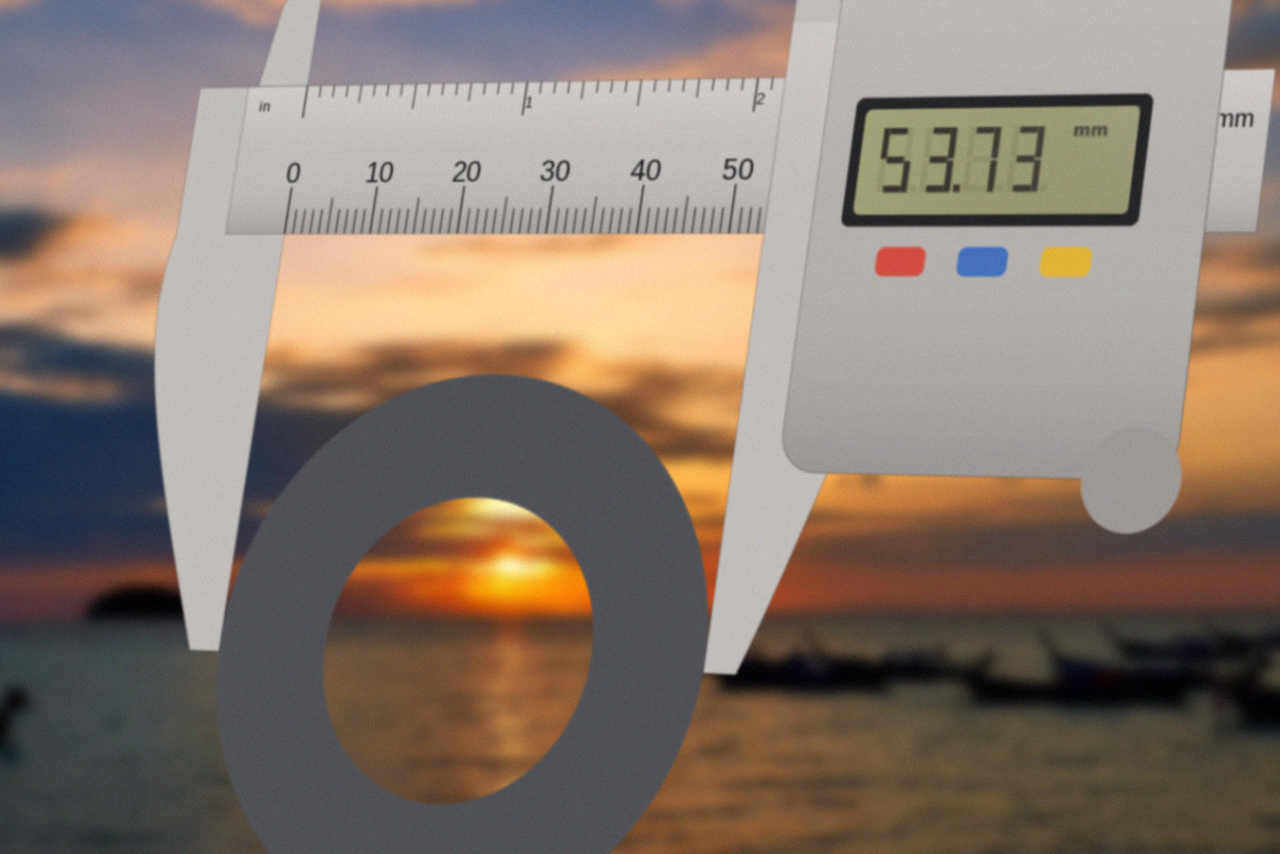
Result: 53.73
